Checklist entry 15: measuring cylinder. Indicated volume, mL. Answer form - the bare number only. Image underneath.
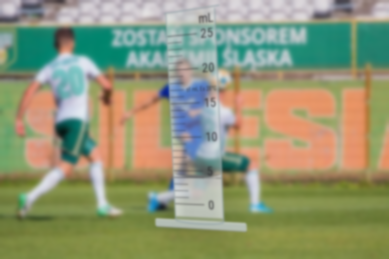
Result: 4
